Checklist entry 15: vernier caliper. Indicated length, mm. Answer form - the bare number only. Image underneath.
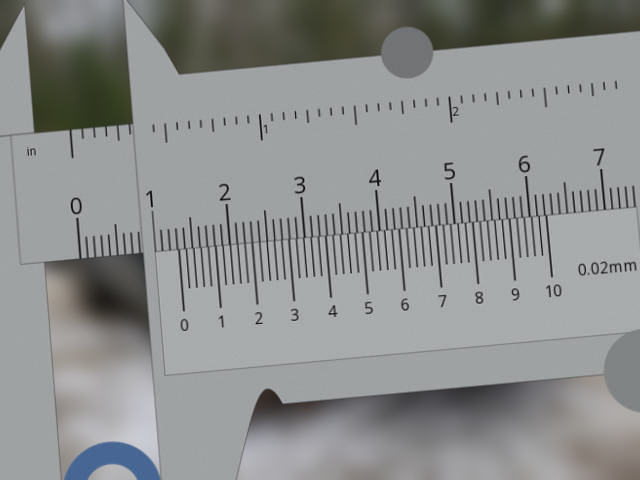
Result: 13.2
